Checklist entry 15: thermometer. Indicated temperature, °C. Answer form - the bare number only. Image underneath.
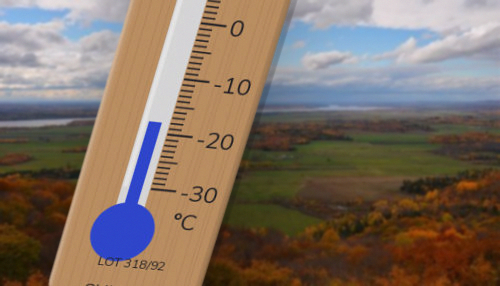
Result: -18
